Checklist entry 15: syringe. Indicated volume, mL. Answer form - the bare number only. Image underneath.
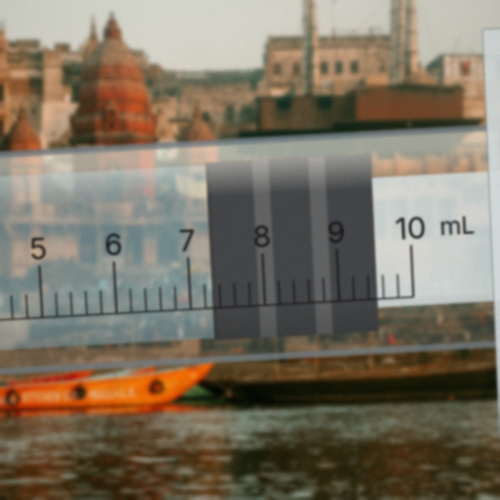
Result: 7.3
